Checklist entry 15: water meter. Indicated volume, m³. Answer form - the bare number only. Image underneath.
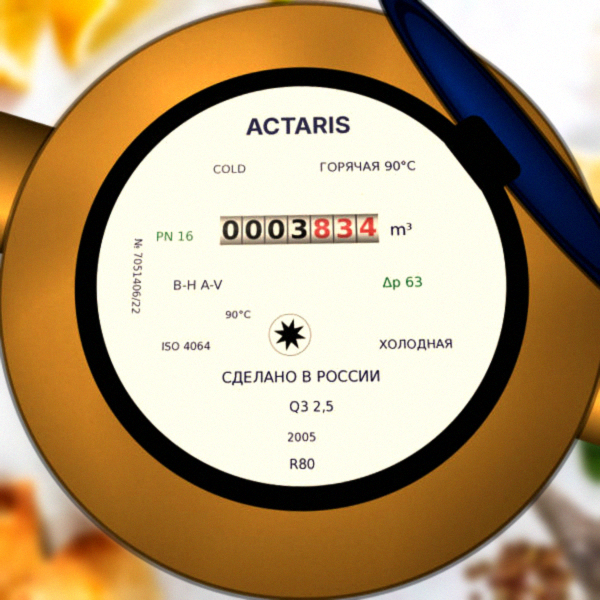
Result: 3.834
